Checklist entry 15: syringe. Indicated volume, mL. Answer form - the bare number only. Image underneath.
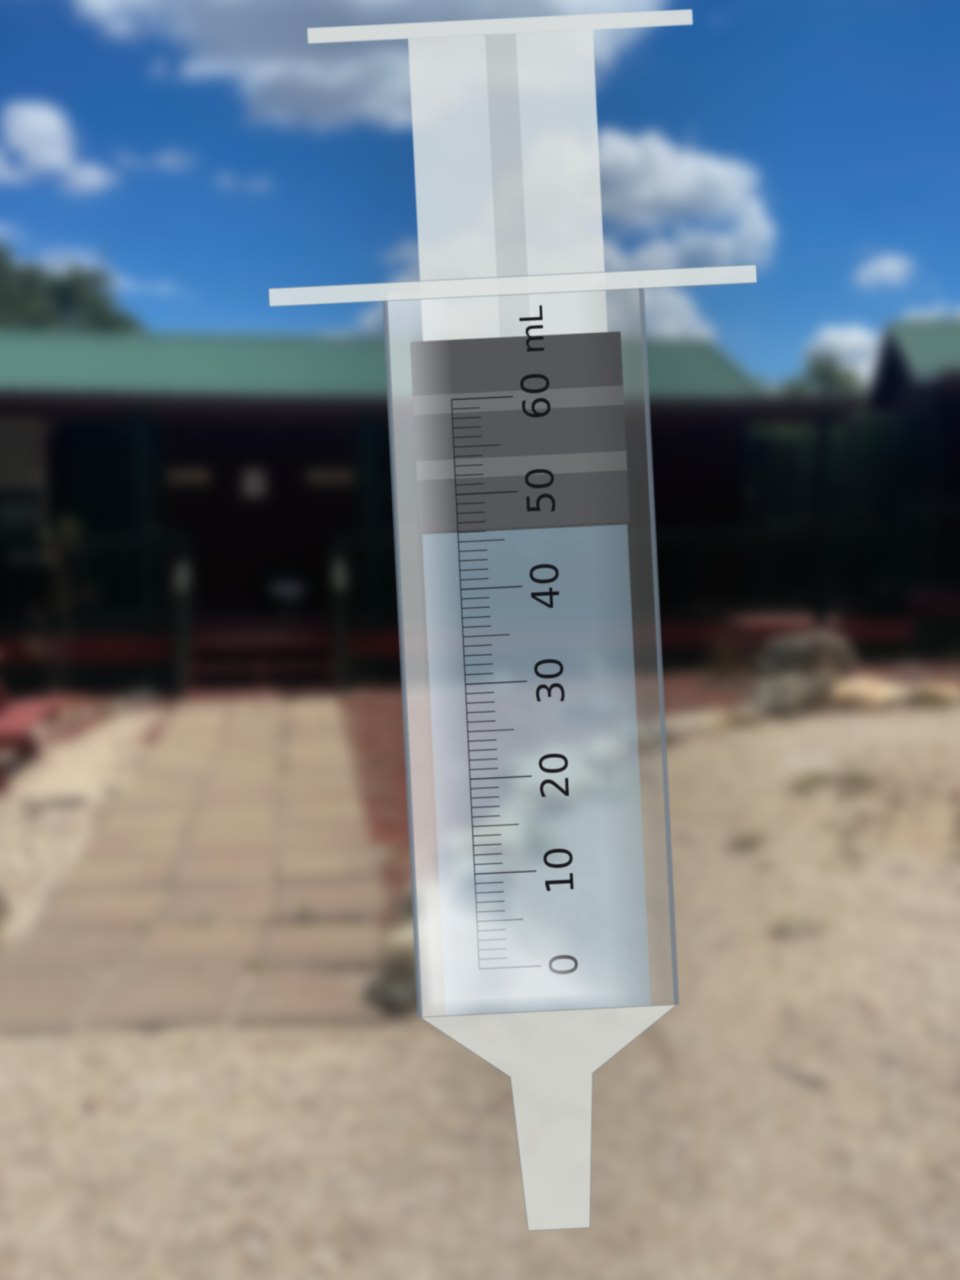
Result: 46
